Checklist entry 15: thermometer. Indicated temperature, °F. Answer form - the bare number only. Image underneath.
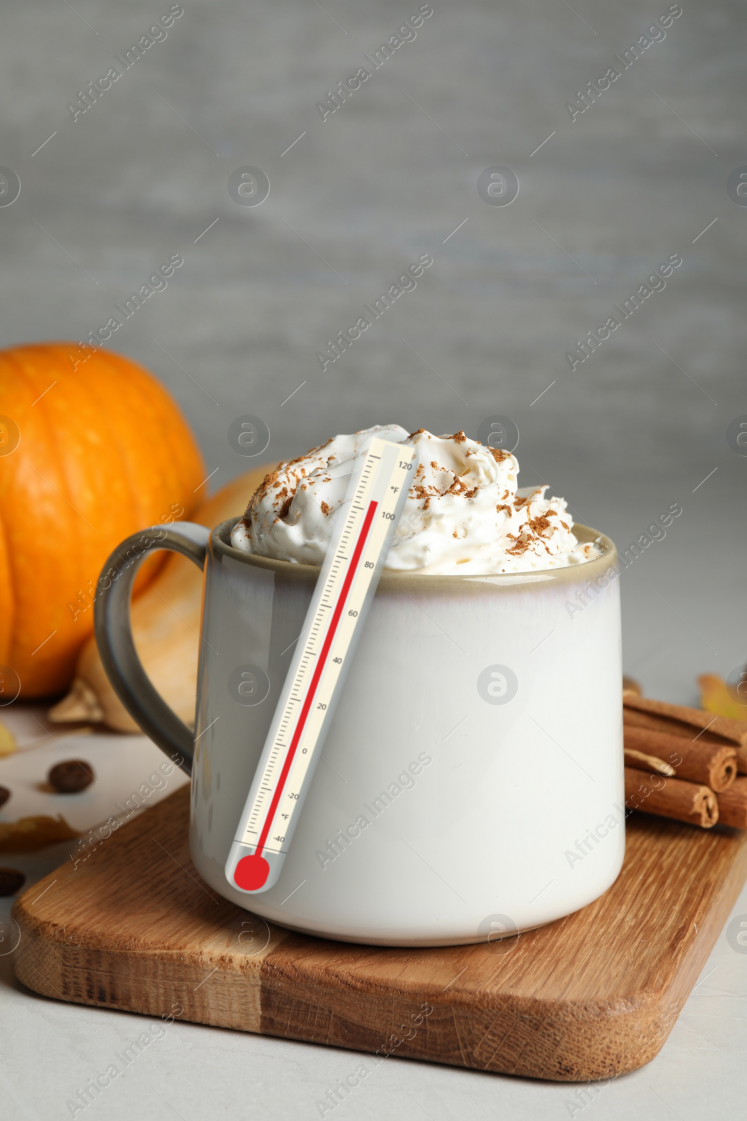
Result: 104
